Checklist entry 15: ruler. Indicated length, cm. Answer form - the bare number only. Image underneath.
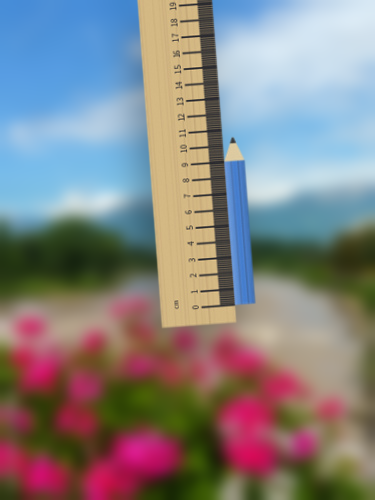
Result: 10.5
